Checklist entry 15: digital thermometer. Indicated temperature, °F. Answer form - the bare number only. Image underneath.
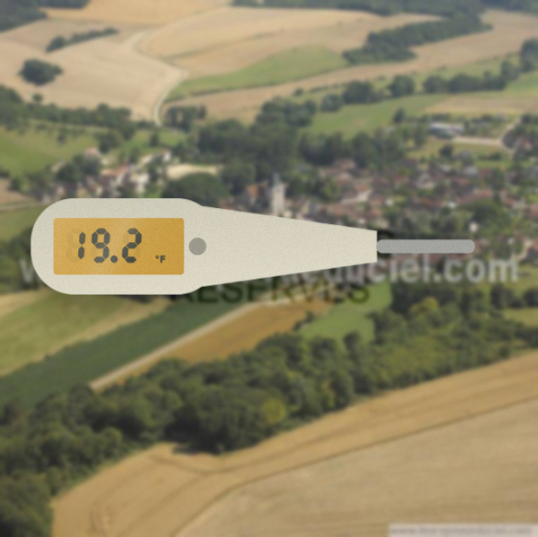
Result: 19.2
